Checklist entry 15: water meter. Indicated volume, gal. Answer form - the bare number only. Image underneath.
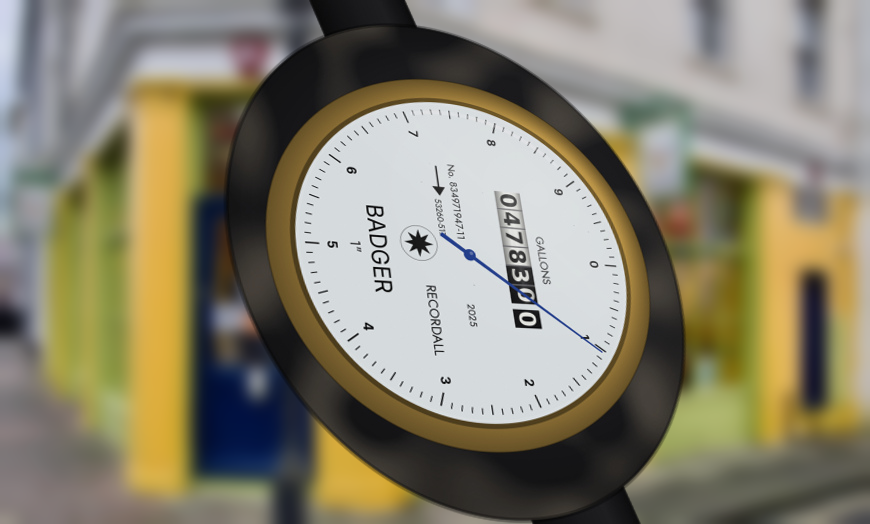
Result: 478301.0
